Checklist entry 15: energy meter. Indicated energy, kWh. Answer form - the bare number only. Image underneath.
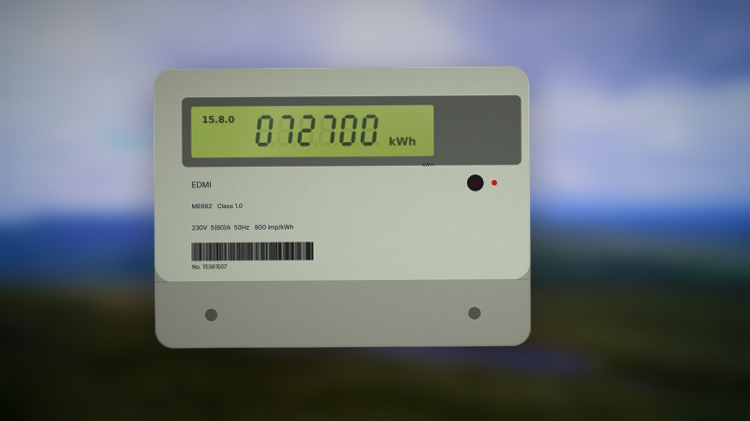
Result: 72700
